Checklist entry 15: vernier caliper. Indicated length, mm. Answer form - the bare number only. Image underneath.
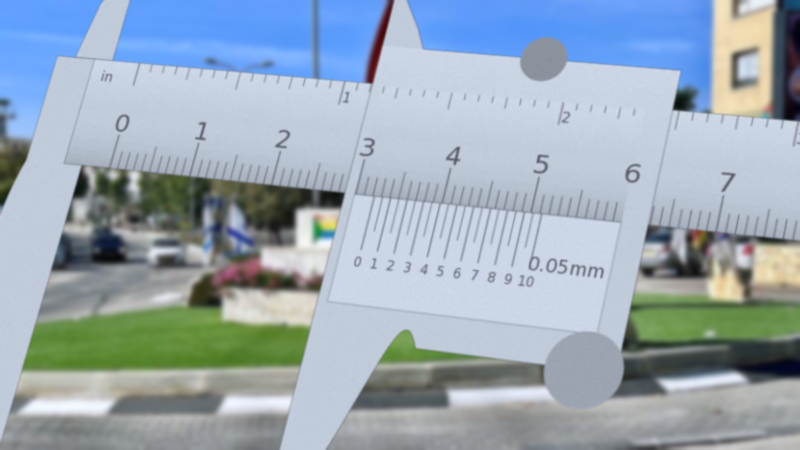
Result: 32.2
